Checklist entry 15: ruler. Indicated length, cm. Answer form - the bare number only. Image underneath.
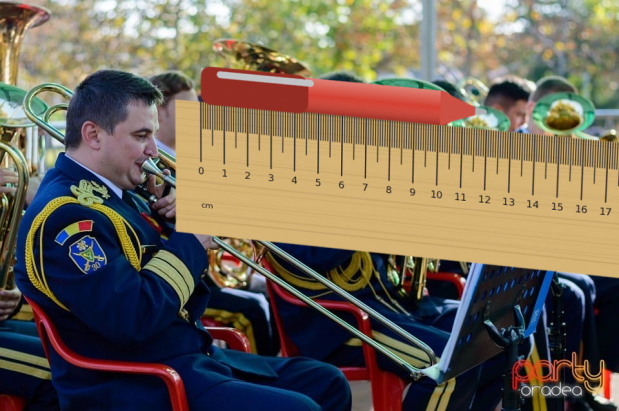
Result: 12
